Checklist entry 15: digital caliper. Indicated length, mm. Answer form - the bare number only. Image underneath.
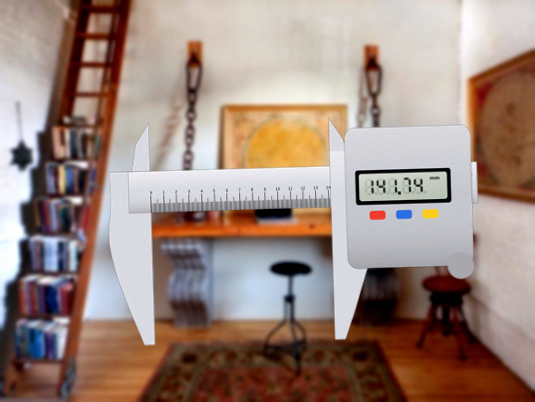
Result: 141.74
